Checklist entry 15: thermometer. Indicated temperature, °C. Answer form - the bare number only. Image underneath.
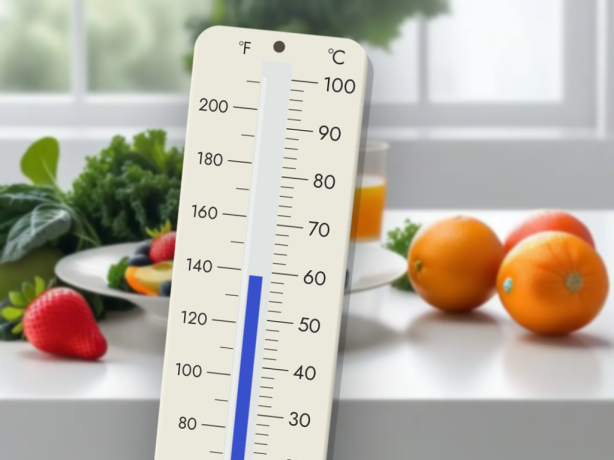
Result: 59
